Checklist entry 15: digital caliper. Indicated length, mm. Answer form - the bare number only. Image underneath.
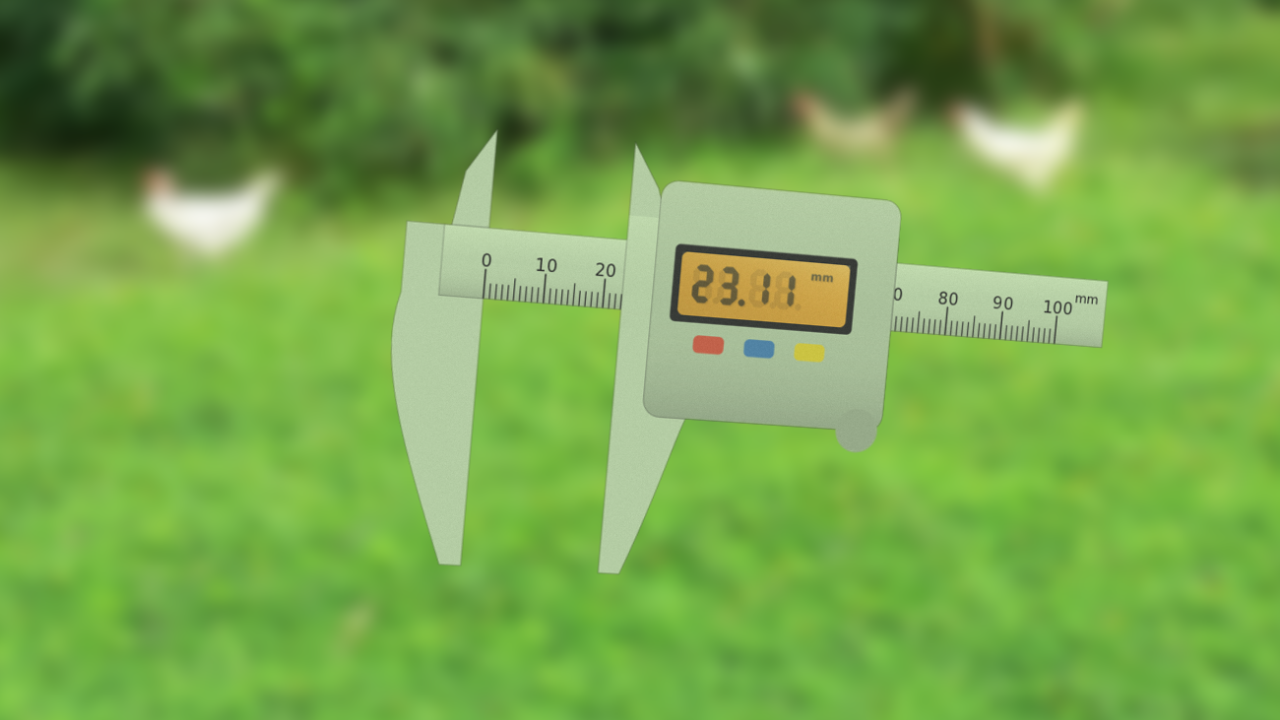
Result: 23.11
